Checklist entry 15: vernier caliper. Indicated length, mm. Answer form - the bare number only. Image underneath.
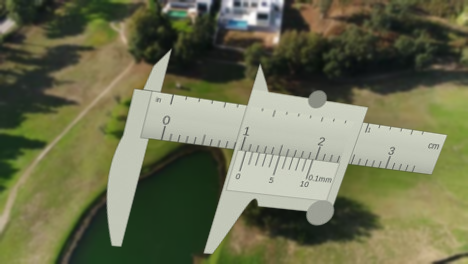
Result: 10.6
